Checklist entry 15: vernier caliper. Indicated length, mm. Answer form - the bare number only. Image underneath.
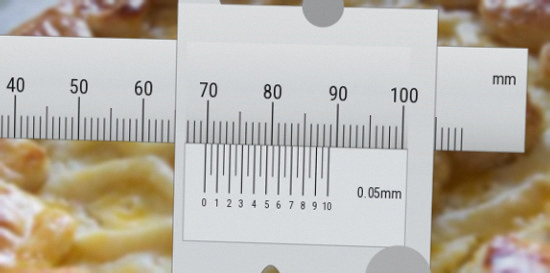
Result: 69.8
